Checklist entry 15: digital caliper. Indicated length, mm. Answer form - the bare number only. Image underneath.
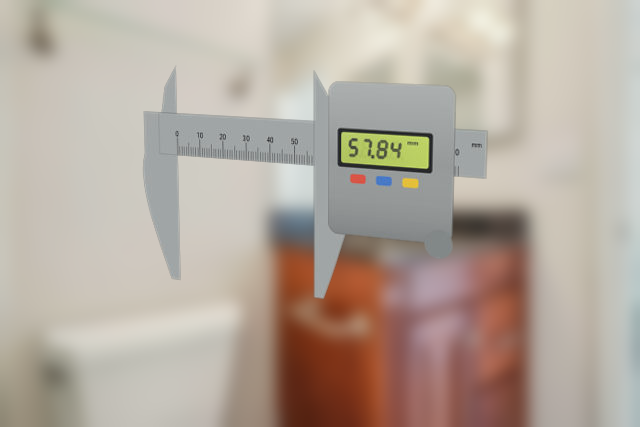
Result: 57.84
